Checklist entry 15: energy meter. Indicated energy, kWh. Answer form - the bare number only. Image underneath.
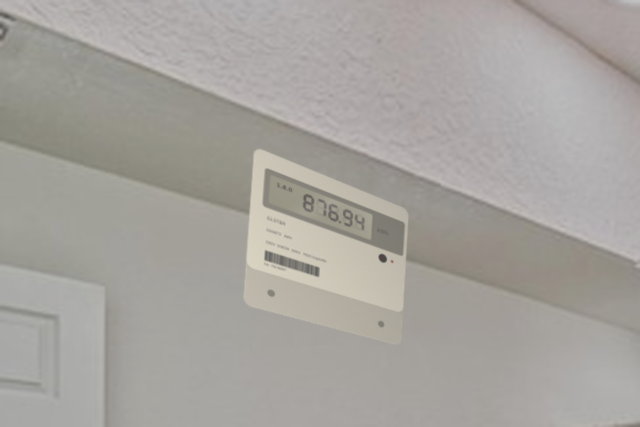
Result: 876.94
